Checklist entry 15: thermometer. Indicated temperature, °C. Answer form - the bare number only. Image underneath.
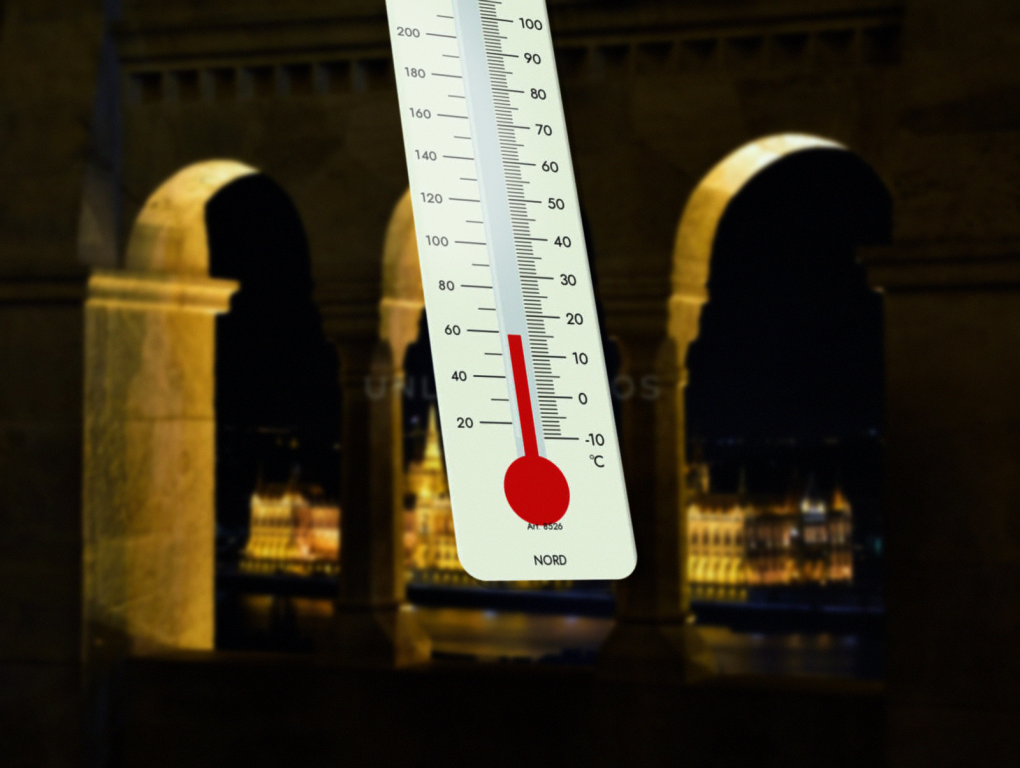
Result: 15
